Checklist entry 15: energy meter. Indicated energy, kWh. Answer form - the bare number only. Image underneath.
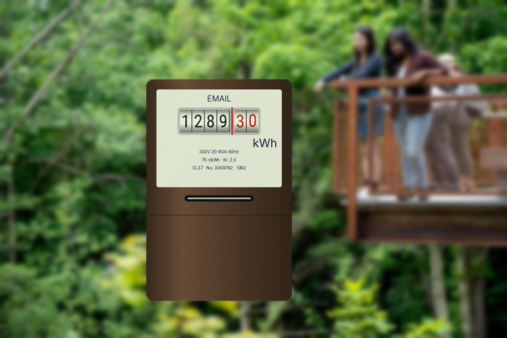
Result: 1289.30
